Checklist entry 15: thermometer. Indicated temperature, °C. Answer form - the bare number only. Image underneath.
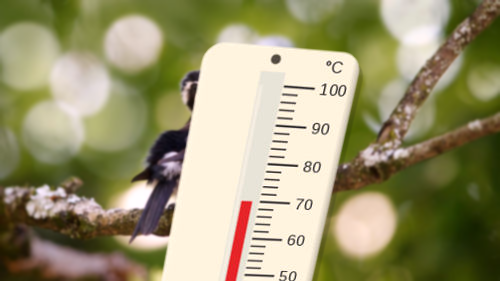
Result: 70
